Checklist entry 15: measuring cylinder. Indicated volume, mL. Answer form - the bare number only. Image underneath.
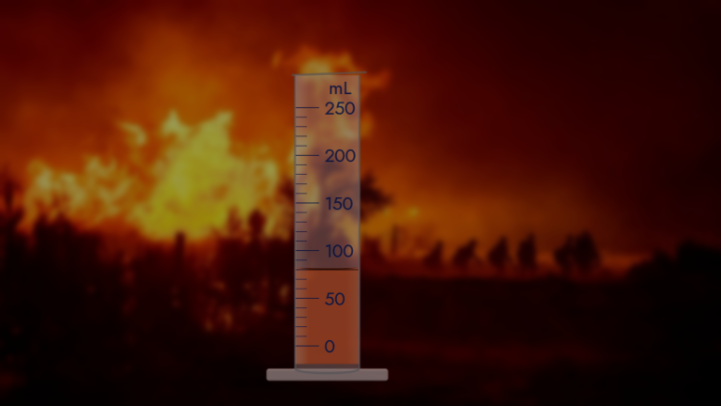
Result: 80
